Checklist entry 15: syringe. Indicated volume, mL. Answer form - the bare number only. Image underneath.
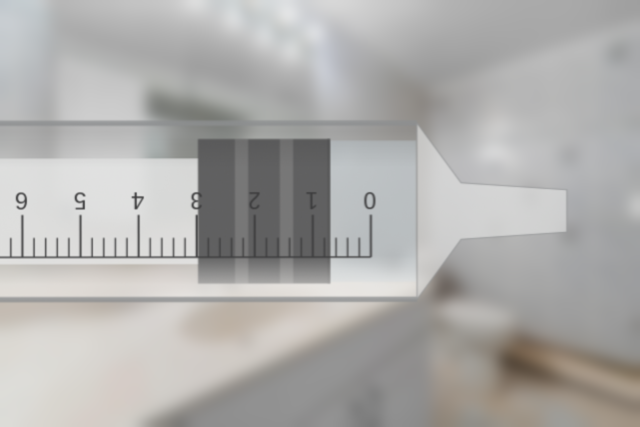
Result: 0.7
